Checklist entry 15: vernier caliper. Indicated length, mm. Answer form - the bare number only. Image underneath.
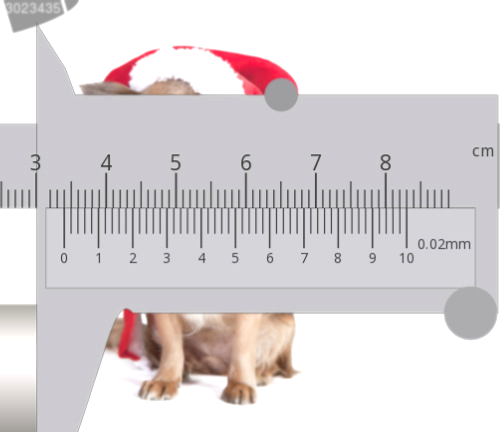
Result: 34.0
